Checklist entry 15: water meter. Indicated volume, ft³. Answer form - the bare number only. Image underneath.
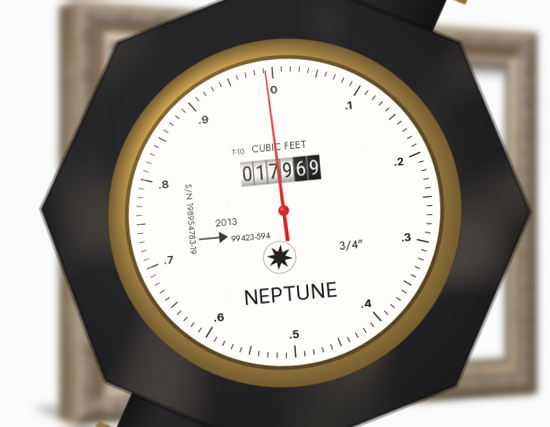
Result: 17968.99
